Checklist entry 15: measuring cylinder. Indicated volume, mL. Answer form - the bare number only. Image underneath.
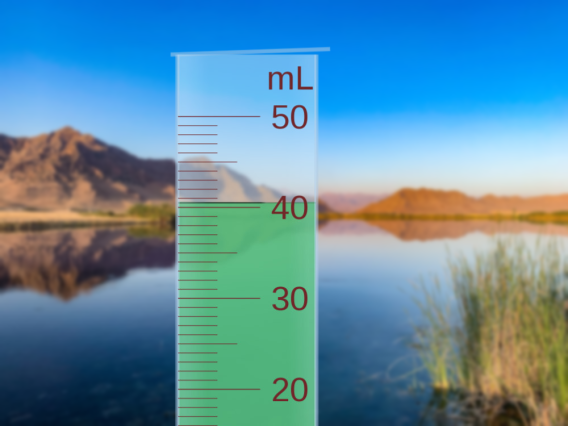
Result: 40.5
